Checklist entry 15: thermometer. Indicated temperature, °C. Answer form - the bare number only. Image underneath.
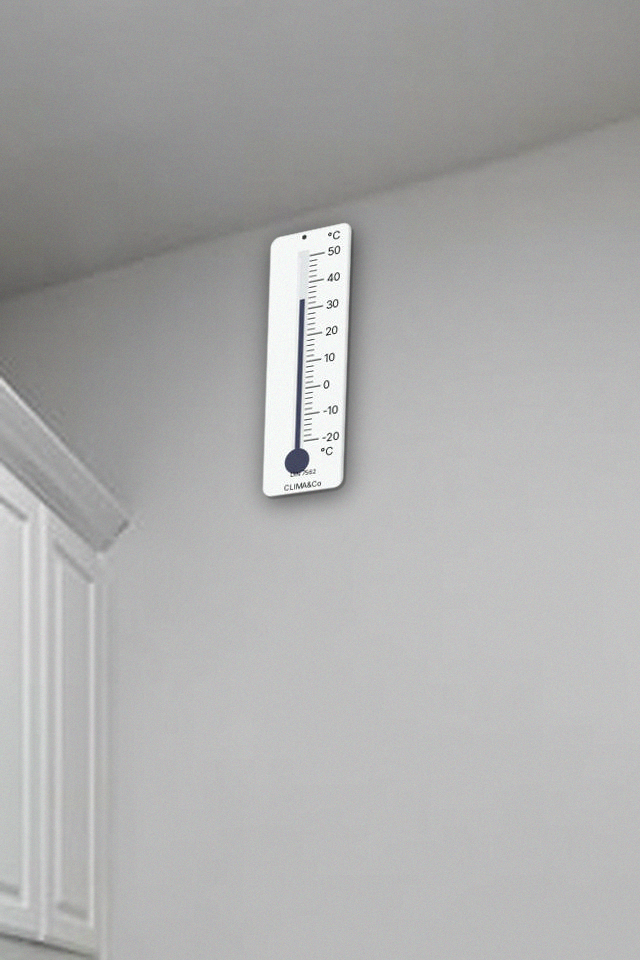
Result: 34
